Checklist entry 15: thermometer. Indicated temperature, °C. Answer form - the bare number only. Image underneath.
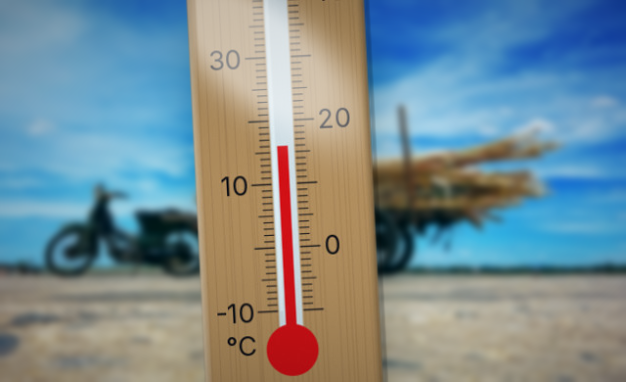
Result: 16
